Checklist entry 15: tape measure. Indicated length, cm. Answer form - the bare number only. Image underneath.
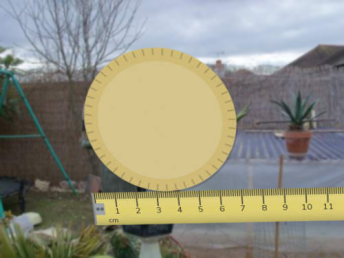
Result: 7
